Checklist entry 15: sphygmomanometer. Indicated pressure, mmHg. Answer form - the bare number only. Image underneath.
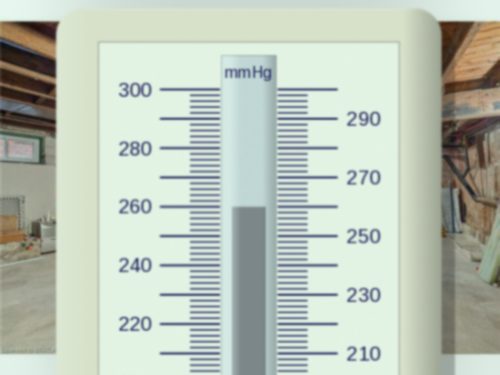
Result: 260
